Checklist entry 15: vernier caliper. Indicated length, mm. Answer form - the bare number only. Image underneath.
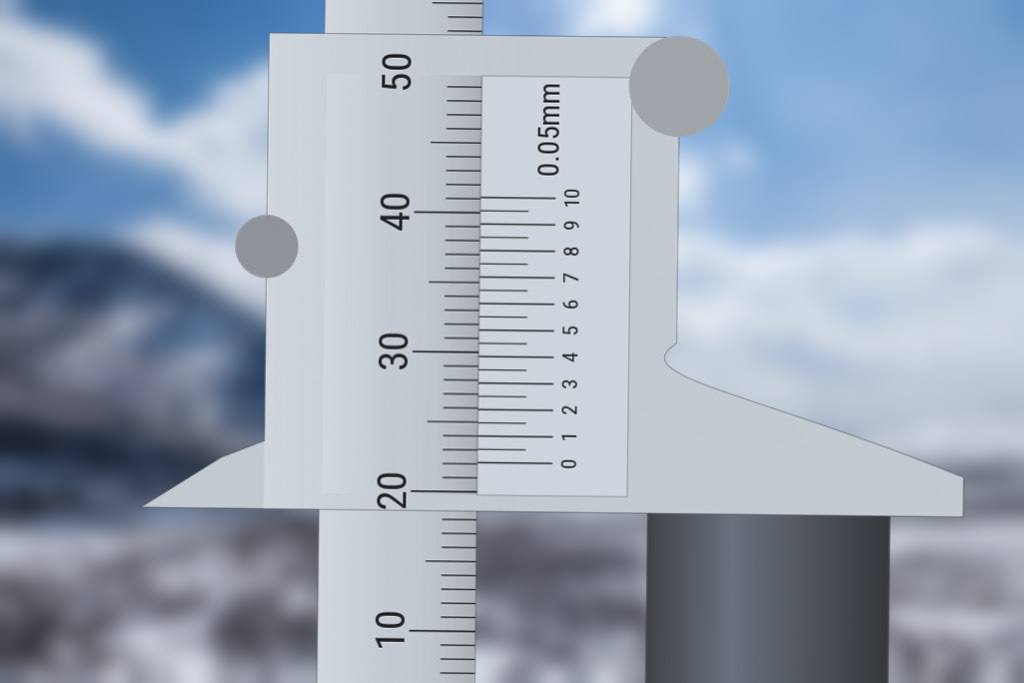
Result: 22.1
